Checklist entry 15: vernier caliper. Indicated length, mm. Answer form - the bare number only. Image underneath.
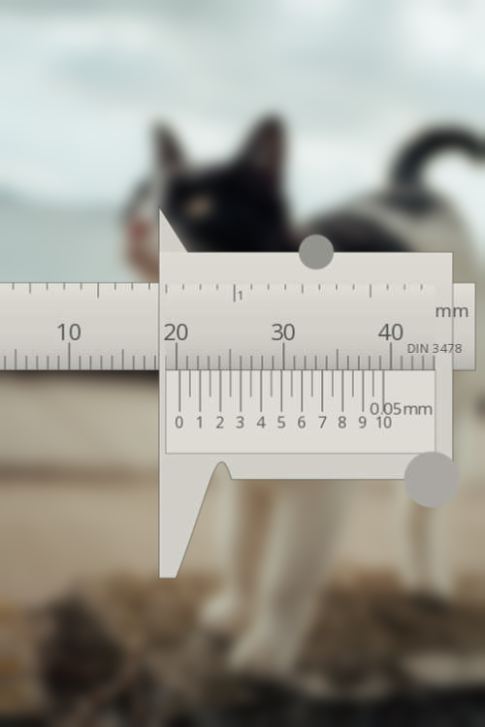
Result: 20.3
